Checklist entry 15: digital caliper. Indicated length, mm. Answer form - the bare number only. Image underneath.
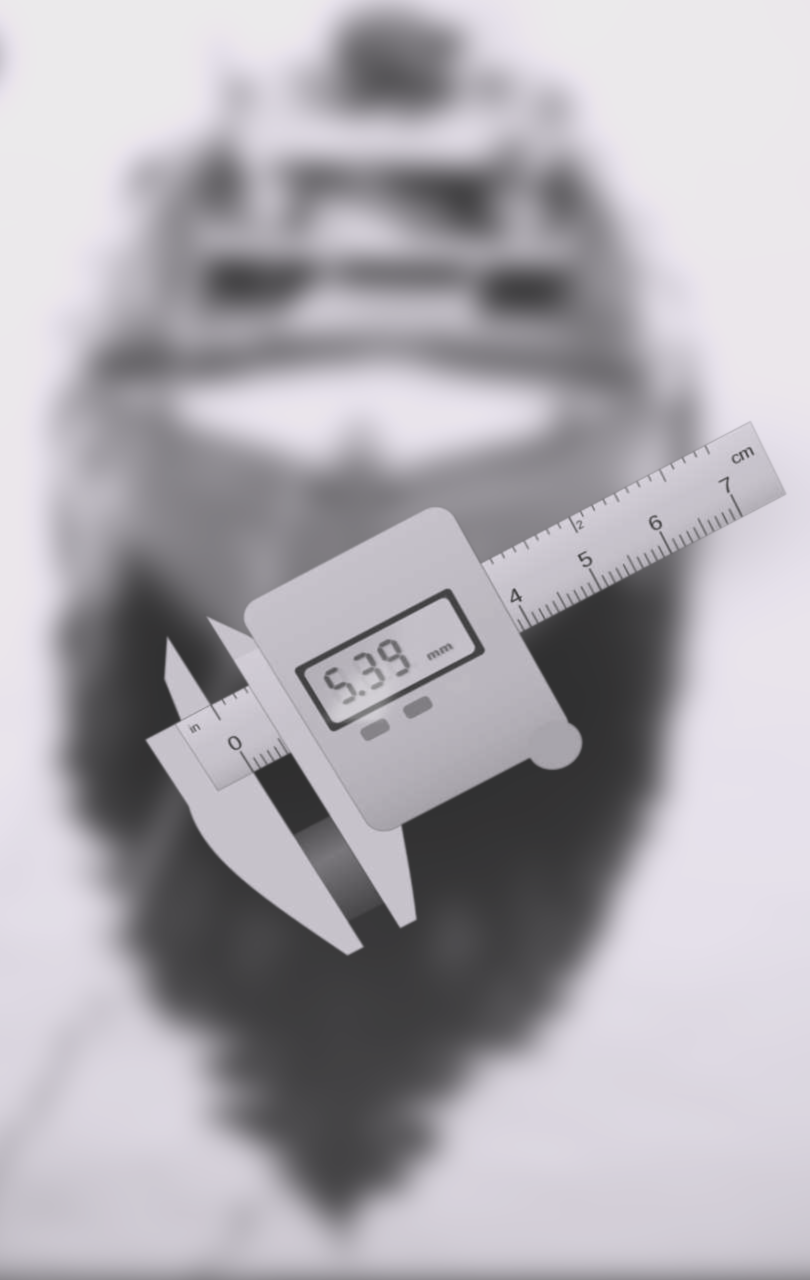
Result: 5.39
